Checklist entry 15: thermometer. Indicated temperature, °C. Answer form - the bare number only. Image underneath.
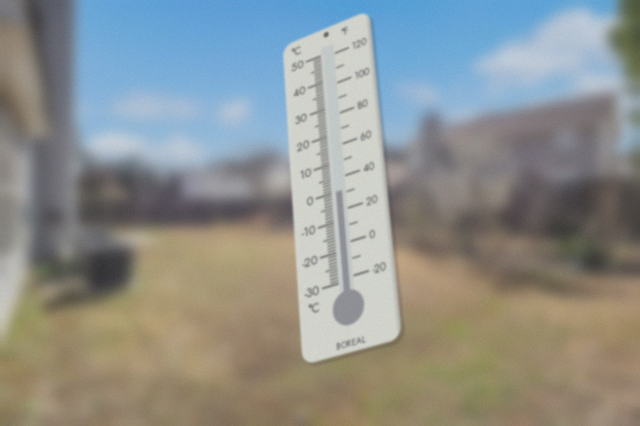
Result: 0
